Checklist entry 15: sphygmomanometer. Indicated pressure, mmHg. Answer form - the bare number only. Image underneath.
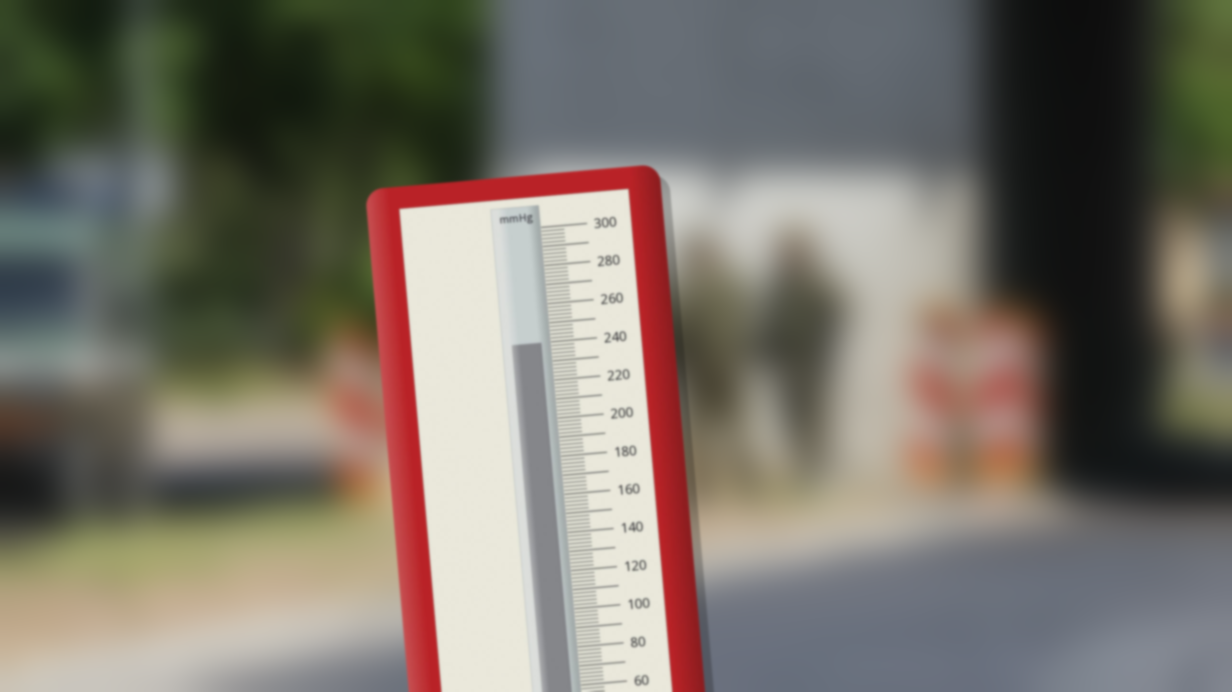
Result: 240
